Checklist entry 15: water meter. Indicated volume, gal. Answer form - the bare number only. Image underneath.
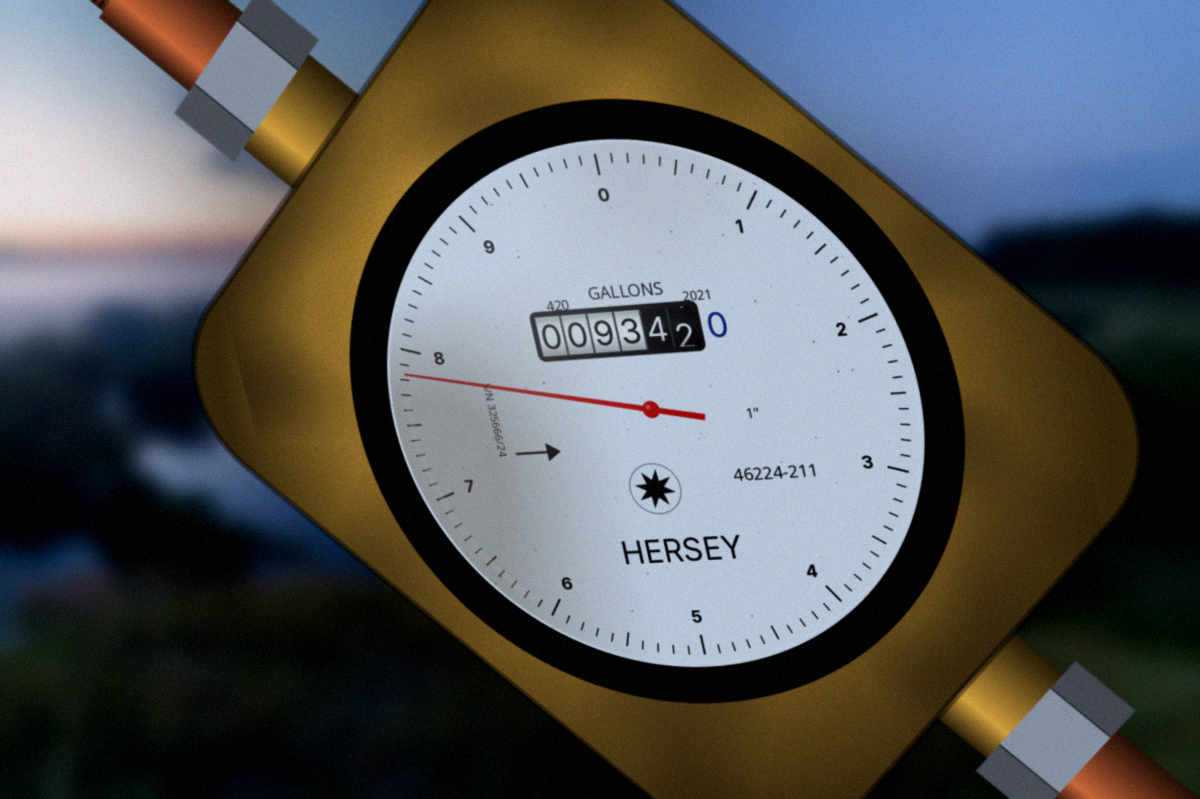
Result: 93417.8
